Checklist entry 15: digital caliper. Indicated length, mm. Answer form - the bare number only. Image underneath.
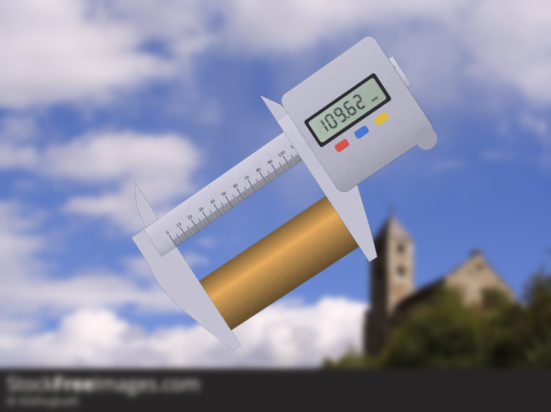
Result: 109.62
